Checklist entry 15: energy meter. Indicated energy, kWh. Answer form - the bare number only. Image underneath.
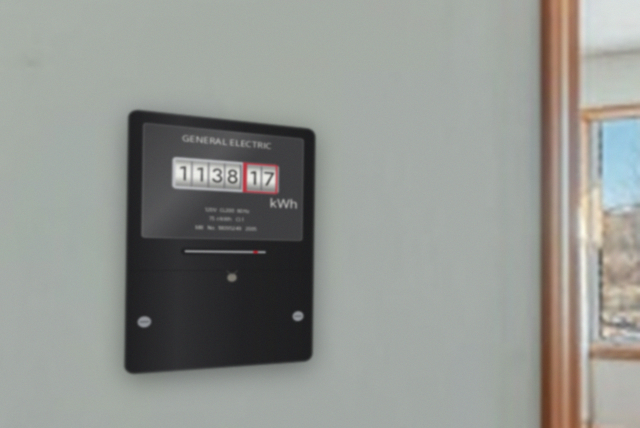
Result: 1138.17
